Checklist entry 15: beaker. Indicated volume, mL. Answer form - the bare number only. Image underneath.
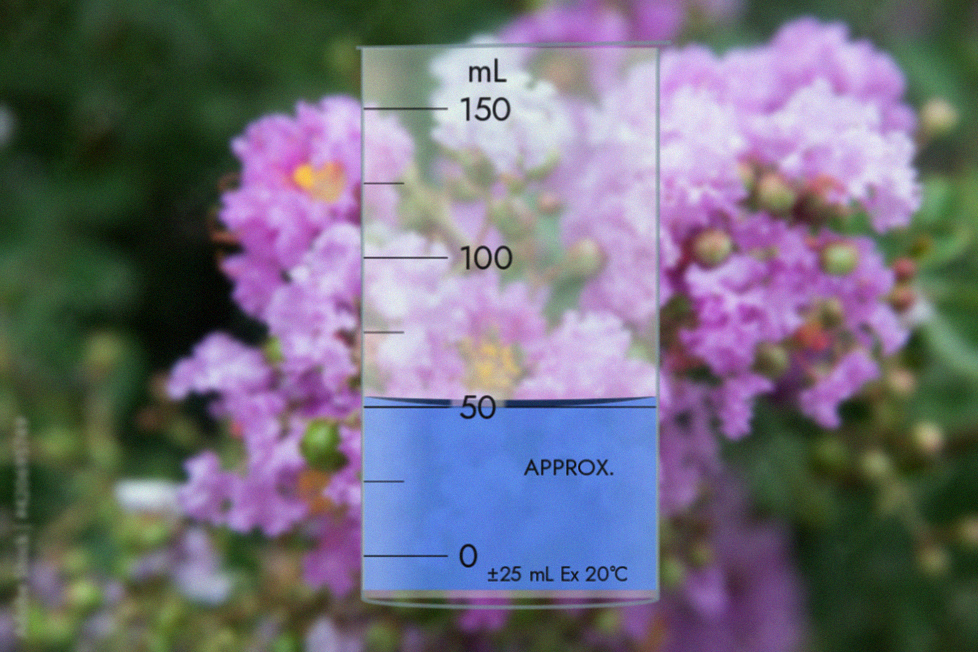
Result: 50
